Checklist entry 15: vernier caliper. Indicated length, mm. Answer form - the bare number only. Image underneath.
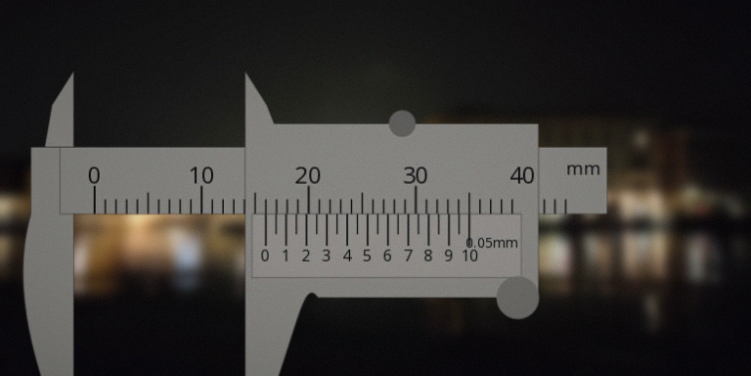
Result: 16.0
